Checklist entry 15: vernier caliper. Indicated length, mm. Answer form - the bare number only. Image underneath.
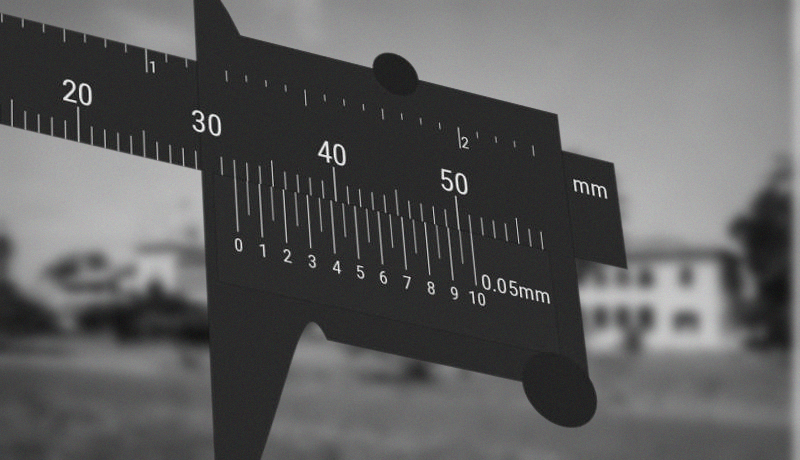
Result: 32.0
